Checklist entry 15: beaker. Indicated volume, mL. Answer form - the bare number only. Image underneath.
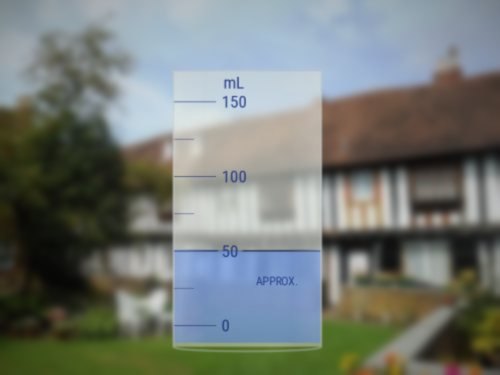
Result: 50
